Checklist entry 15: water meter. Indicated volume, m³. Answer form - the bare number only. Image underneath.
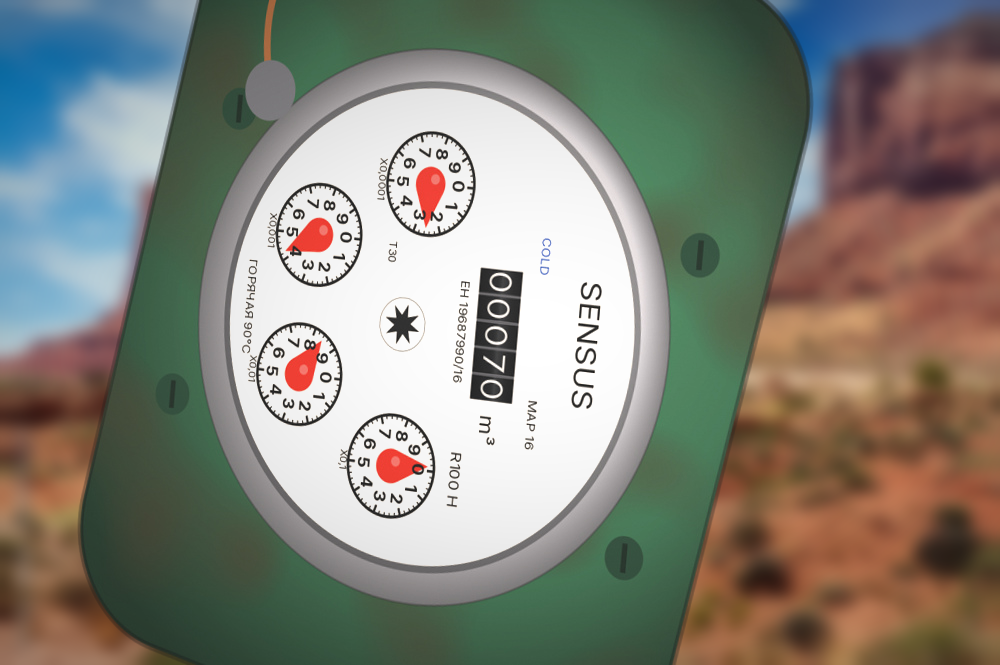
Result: 69.9842
